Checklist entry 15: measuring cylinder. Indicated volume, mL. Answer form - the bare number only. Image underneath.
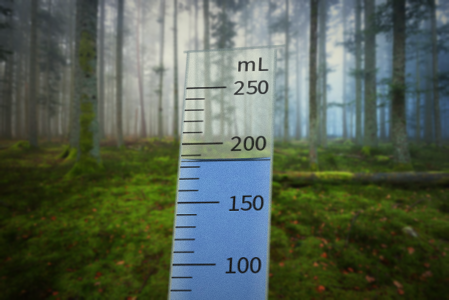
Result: 185
